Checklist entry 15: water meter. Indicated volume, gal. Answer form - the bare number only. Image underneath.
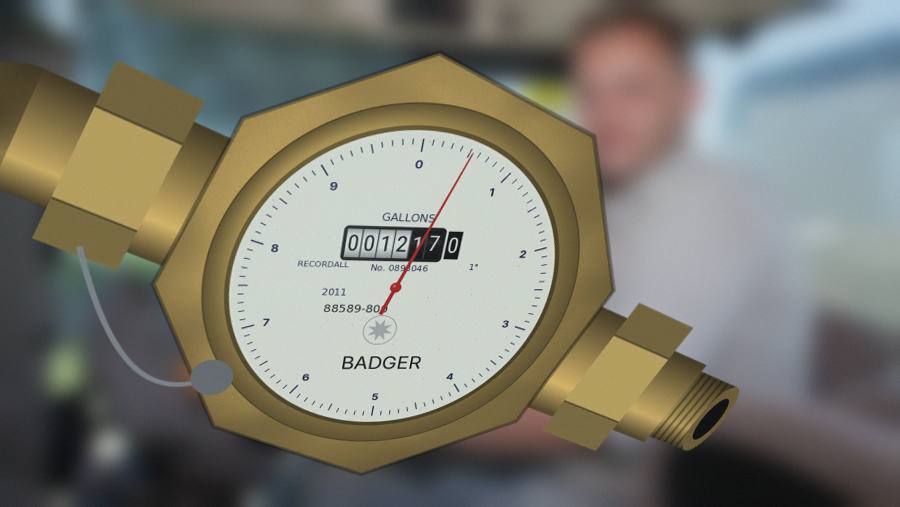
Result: 12170.5
